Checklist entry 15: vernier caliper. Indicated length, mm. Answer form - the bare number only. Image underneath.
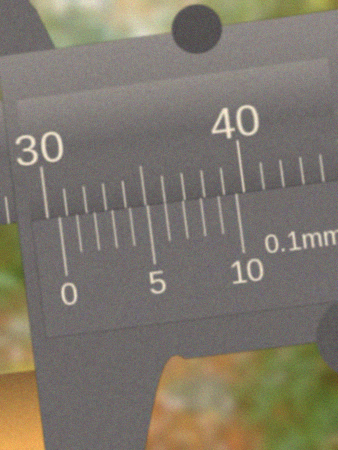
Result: 30.6
